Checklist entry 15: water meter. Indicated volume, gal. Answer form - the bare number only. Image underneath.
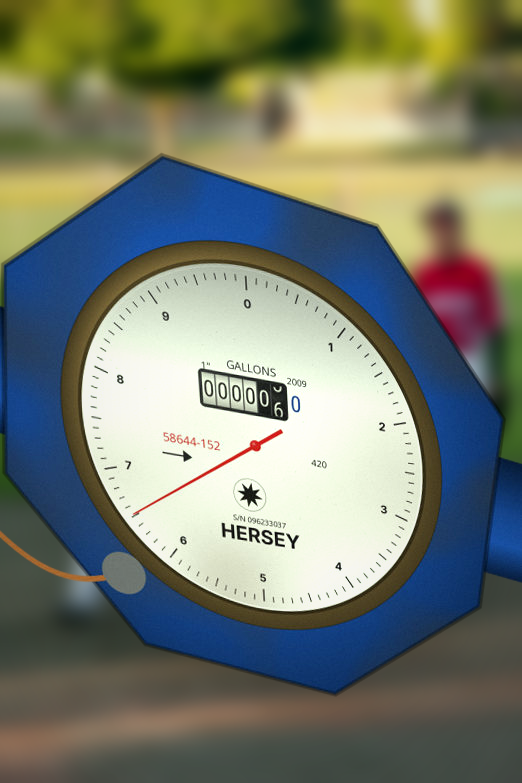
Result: 56.5
